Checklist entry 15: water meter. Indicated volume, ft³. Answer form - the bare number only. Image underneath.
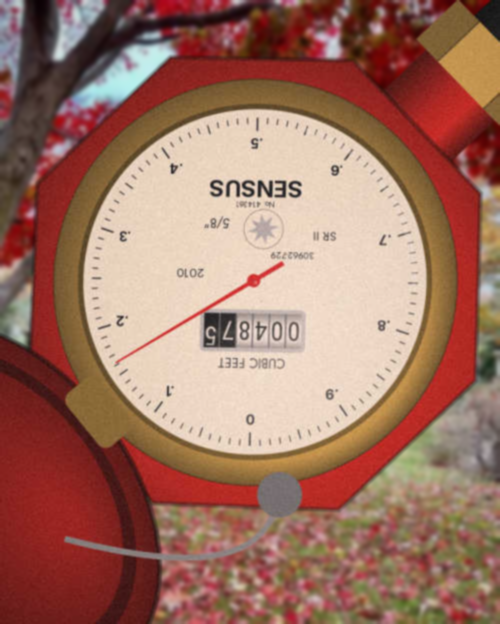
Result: 4875.16
